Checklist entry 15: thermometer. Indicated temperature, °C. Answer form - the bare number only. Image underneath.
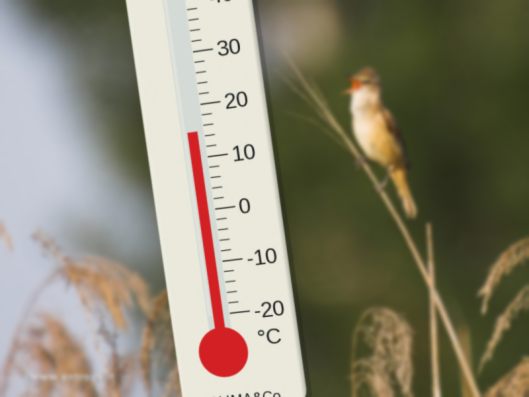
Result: 15
